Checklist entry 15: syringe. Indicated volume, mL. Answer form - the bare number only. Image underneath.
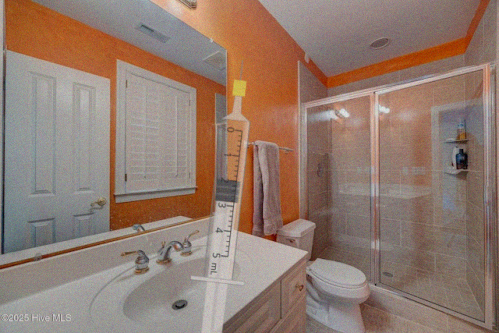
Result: 2
